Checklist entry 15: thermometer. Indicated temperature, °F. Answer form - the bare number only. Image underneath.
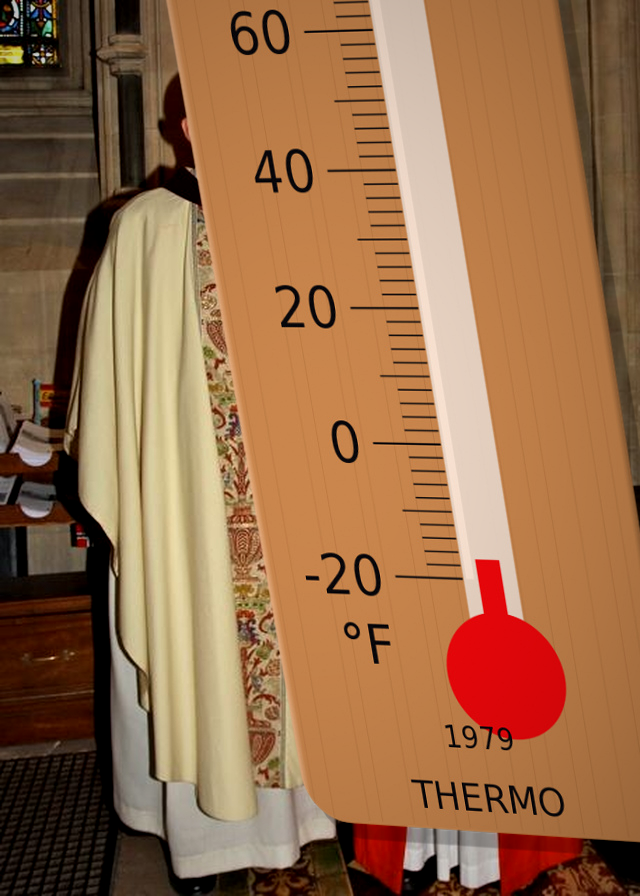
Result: -17
